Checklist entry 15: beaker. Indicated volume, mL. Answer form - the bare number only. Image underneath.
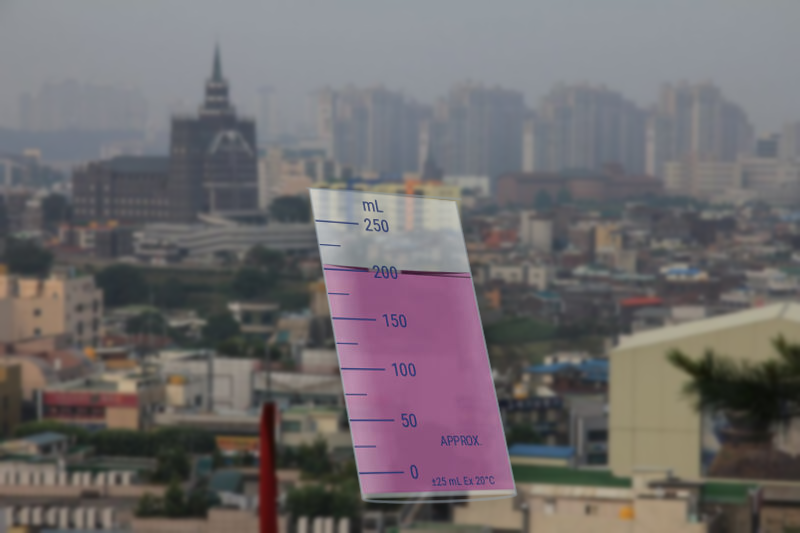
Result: 200
